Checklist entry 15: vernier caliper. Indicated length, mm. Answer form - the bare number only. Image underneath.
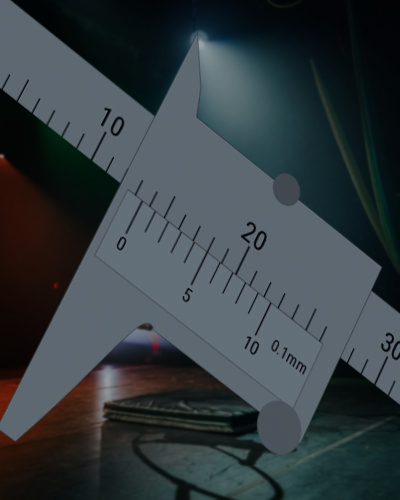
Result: 13.5
